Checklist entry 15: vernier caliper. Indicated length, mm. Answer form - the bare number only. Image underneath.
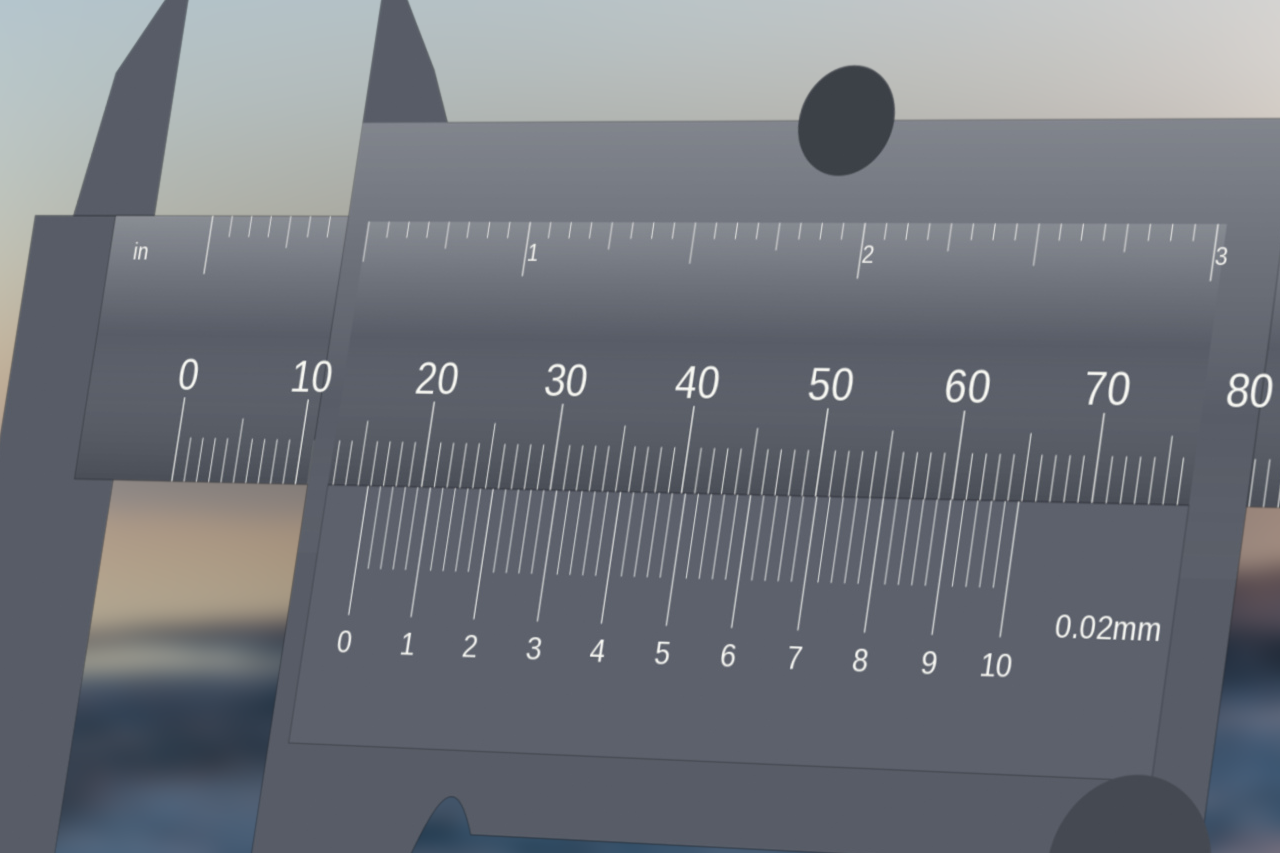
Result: 15.8
